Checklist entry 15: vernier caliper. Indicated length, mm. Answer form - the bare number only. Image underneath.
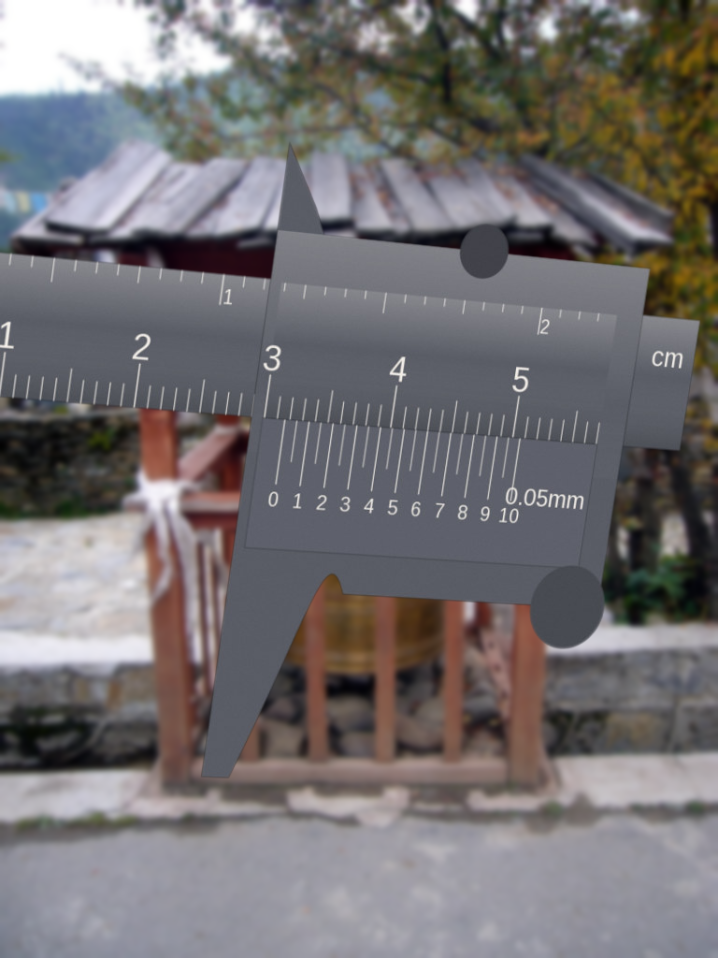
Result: 31.6
